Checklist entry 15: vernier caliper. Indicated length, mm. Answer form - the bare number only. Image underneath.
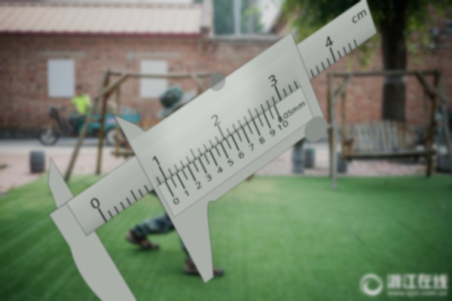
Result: 9.8
